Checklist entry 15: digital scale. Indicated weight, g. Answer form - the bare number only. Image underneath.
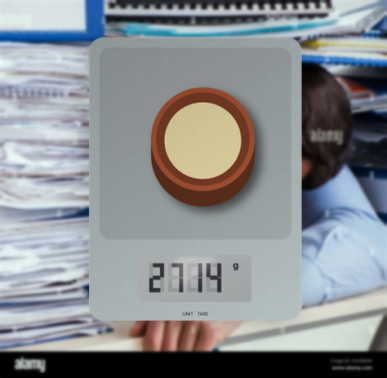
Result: 2714
